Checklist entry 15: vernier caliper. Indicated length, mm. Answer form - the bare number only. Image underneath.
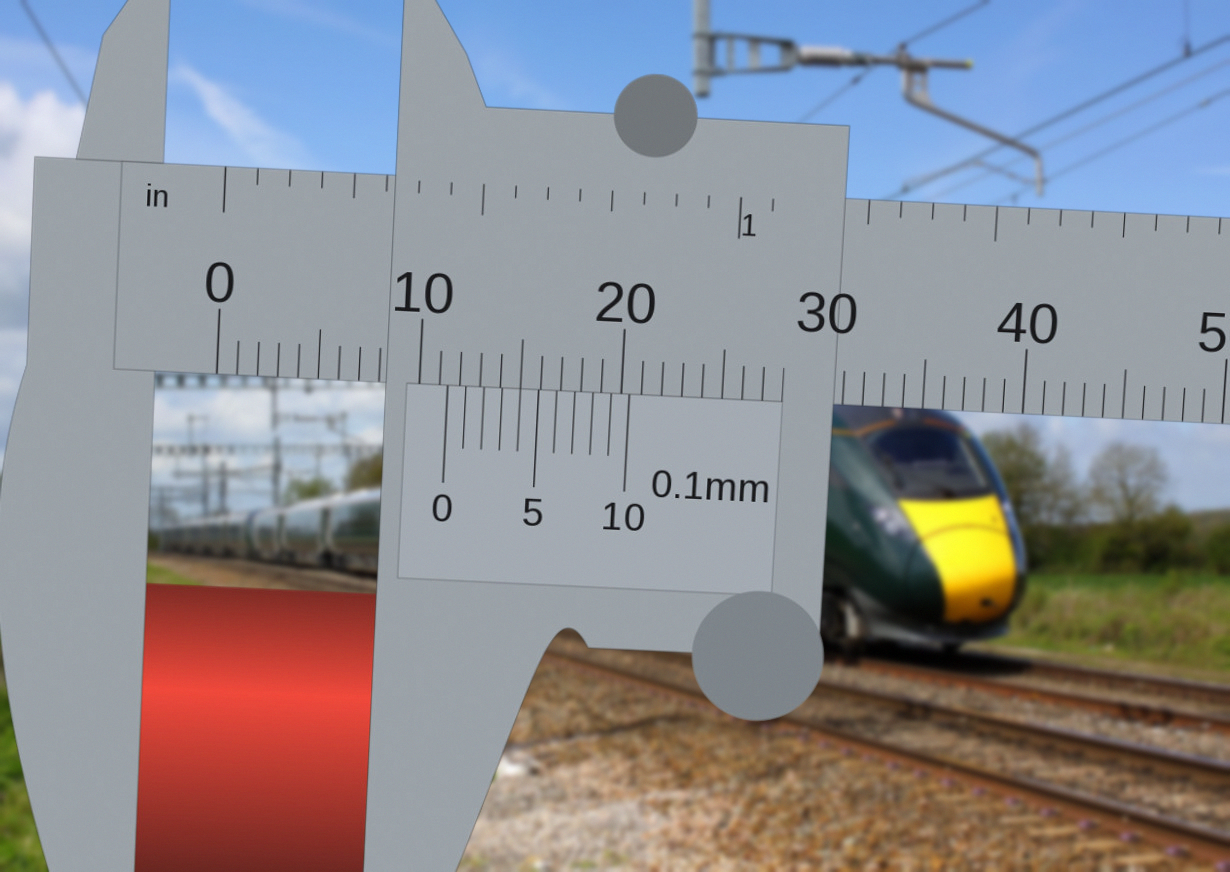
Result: 11.4
